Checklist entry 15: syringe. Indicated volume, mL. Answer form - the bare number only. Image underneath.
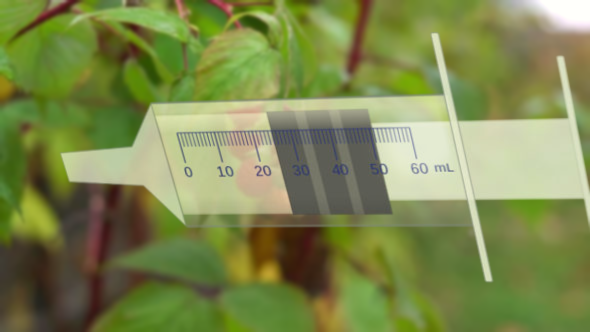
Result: 25
